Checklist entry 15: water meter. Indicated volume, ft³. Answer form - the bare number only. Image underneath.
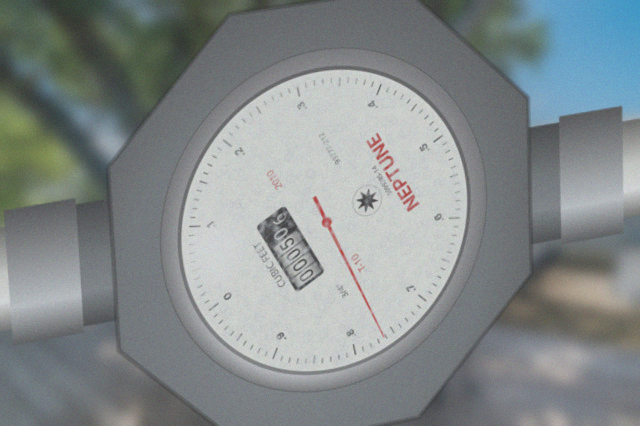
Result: 505.76
